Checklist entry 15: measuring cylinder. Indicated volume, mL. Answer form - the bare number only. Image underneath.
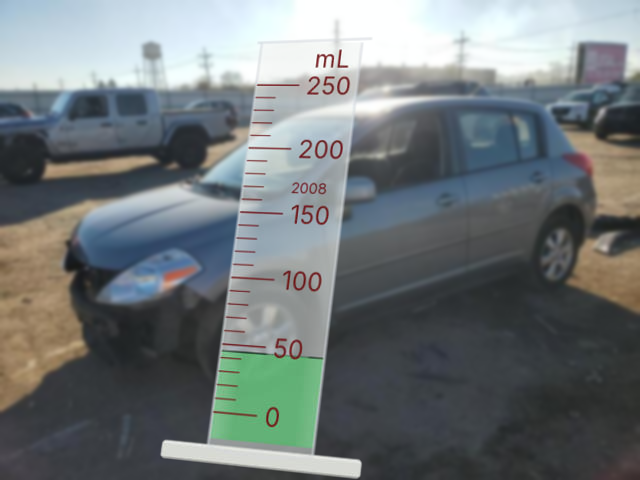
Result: 45
